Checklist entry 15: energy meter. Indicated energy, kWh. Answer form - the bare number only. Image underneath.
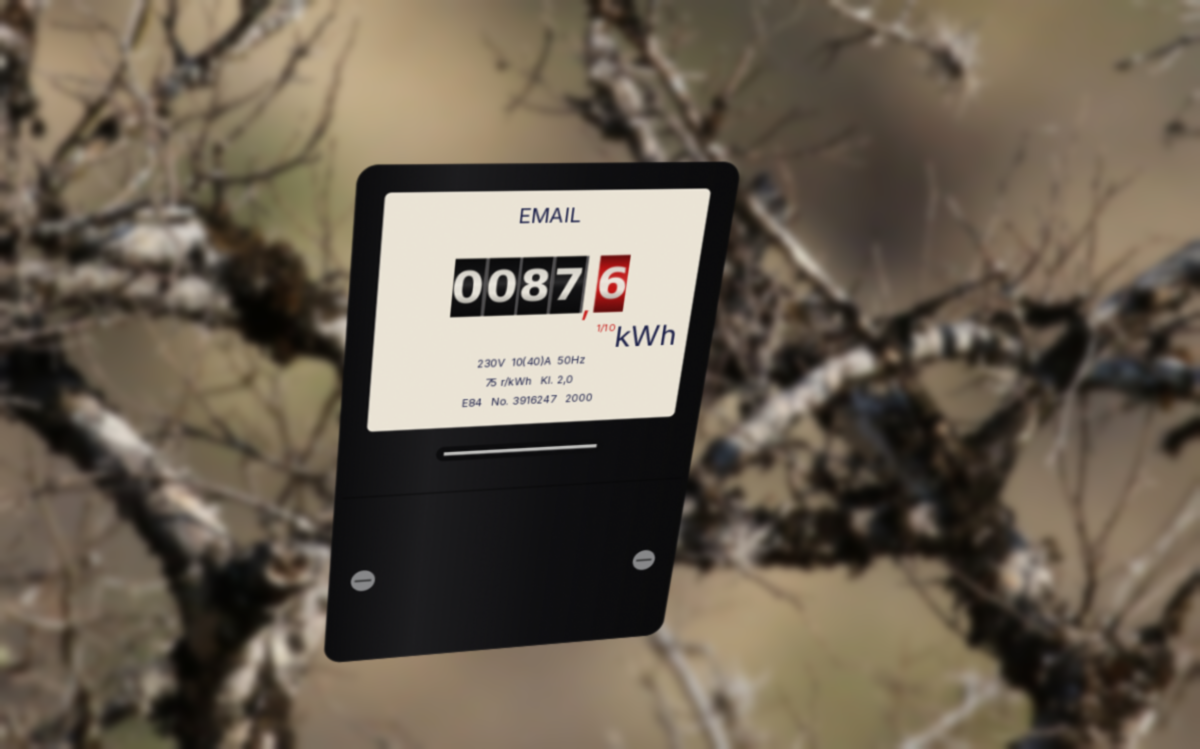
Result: 87.6
